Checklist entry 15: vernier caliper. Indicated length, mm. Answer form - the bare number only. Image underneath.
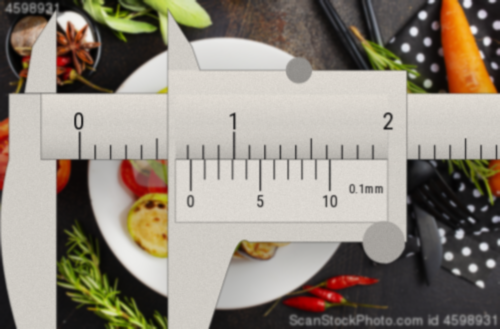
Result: 7.2
